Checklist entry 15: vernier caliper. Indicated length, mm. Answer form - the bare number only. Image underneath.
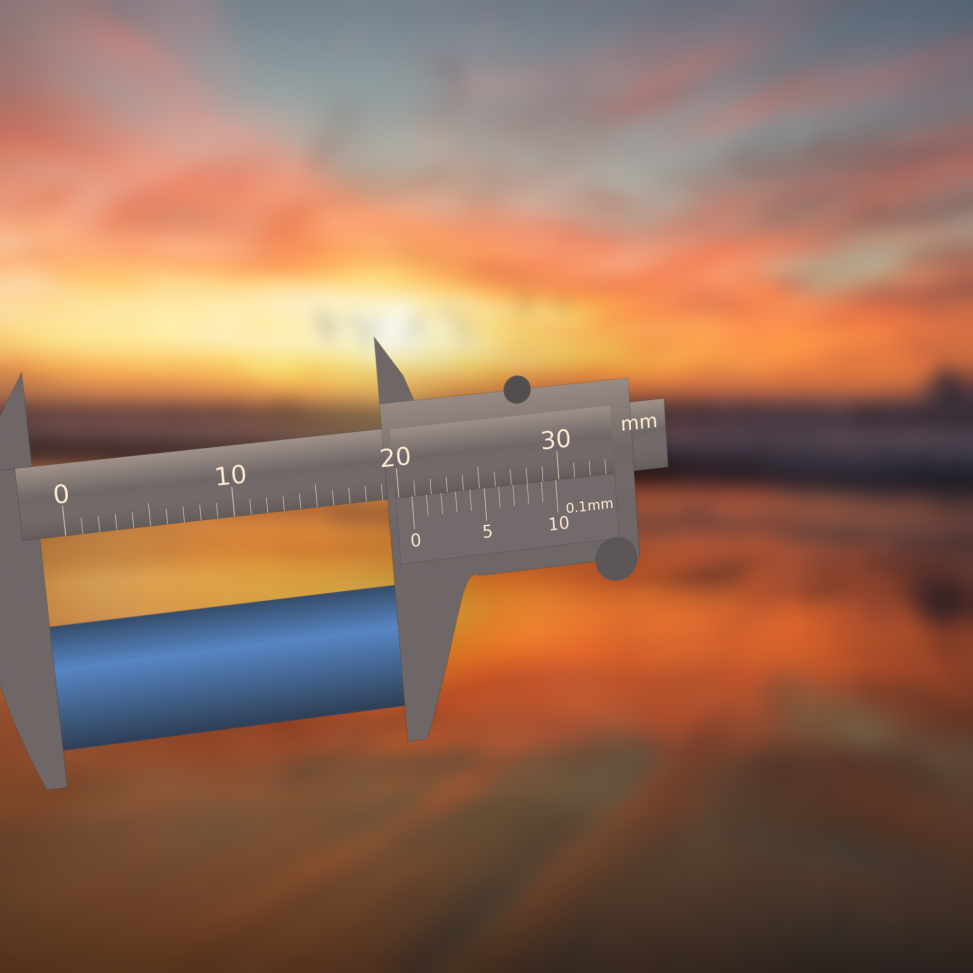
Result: 20.8
